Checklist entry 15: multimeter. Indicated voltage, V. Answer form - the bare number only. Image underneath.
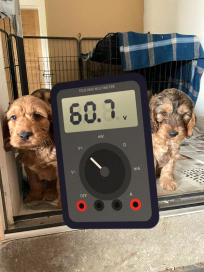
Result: 60.7
